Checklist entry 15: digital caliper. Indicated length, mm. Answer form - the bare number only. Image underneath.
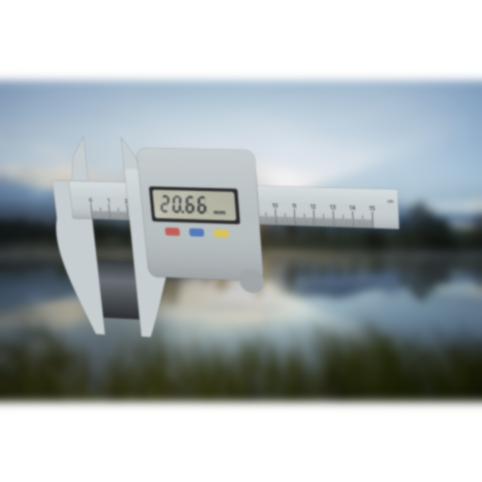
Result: 20.66
